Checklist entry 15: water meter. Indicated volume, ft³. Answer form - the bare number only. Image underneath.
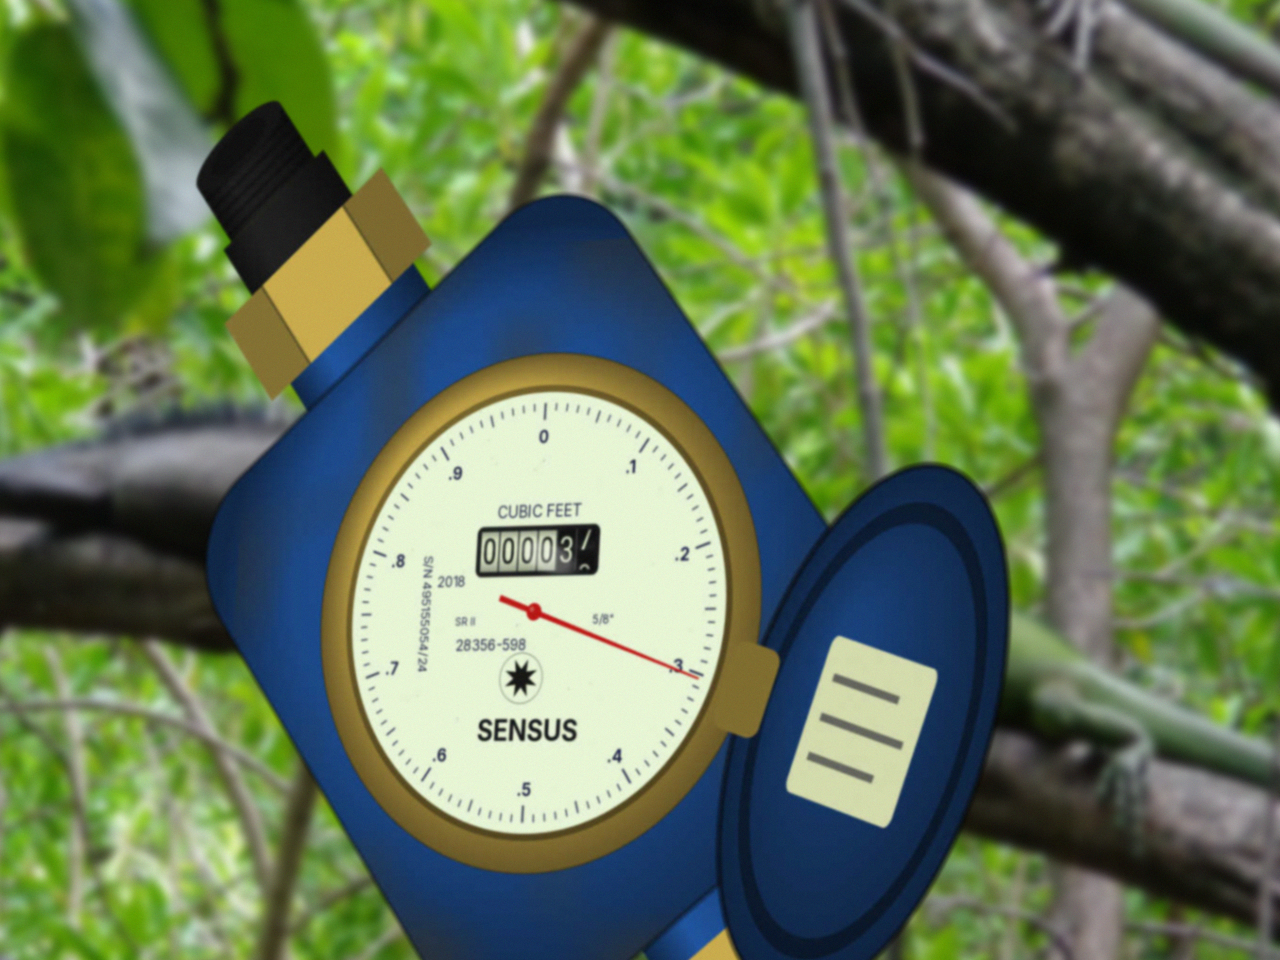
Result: 37.30
